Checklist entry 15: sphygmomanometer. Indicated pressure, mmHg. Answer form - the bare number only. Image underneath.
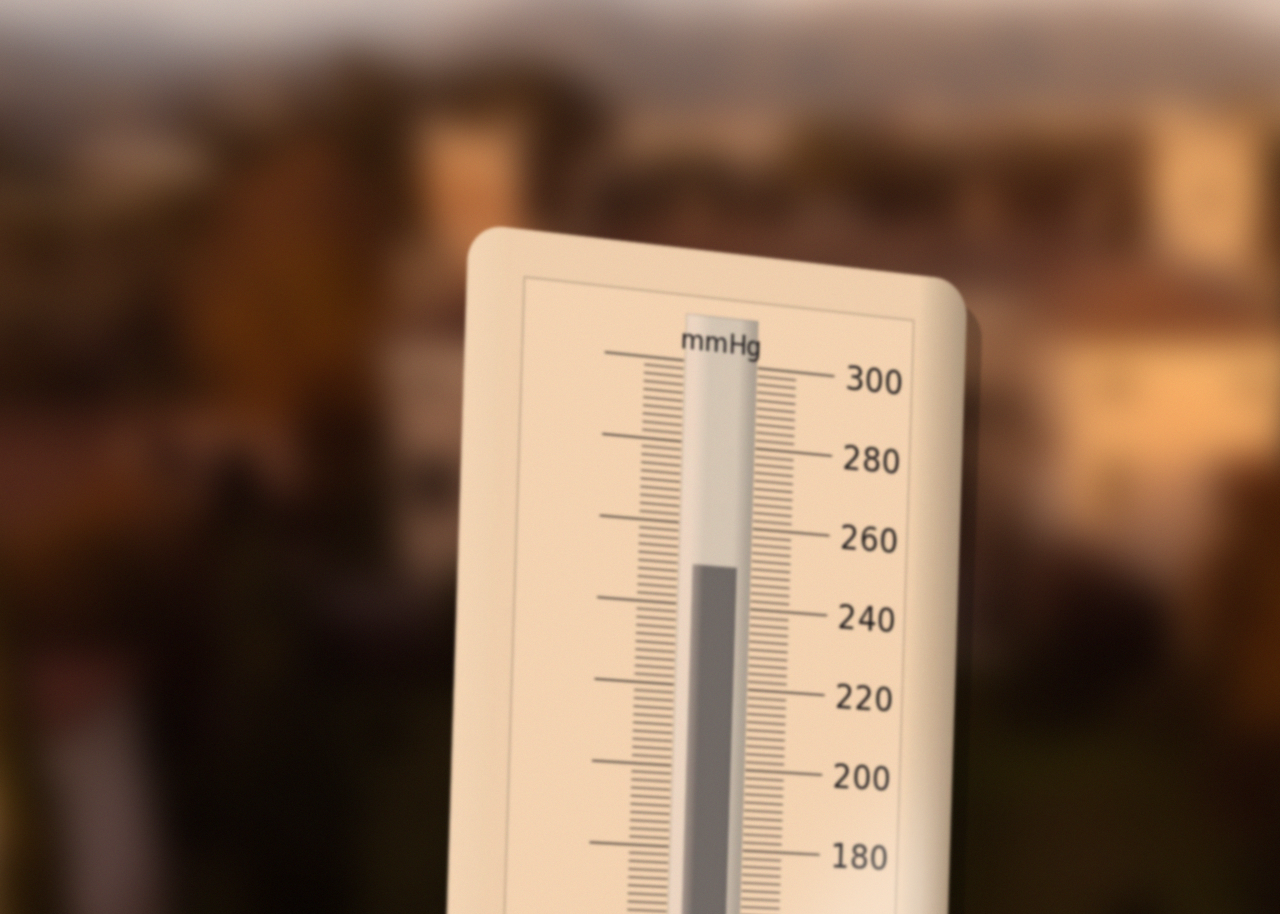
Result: 250
